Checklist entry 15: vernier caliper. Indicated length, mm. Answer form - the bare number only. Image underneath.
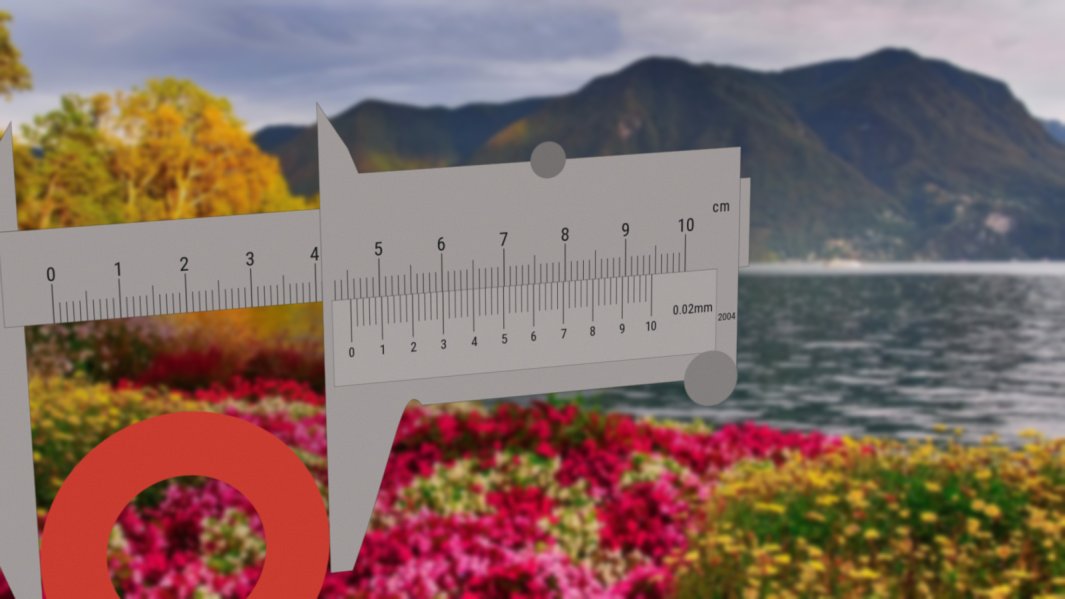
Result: 45.4
